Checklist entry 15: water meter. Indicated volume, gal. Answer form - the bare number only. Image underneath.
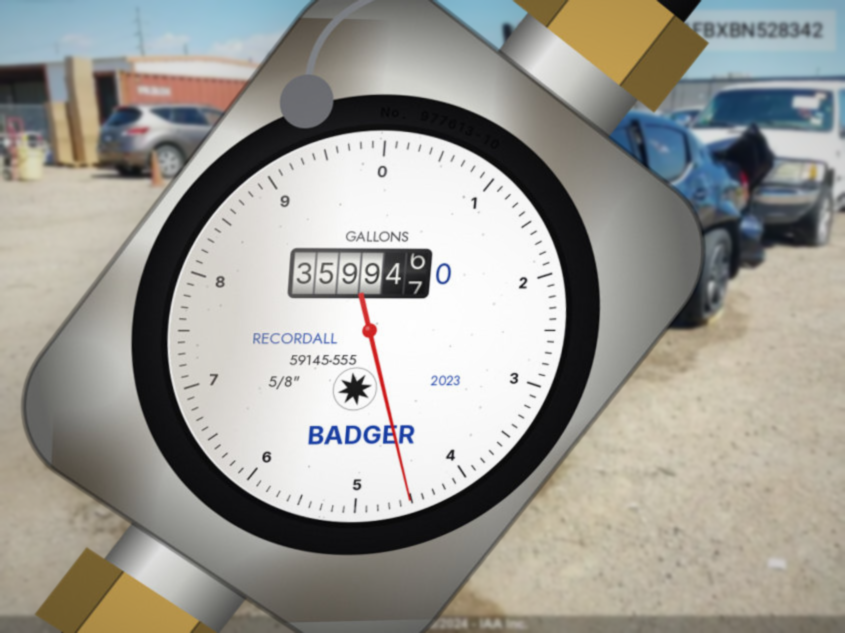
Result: 3599464.5
